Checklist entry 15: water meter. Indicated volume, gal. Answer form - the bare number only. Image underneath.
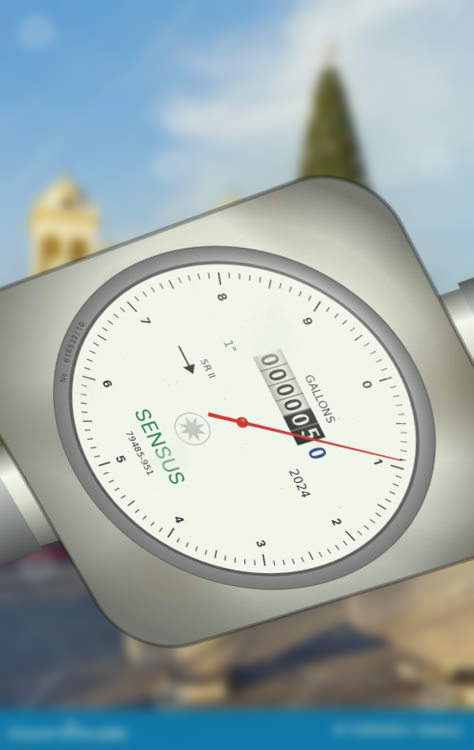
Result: 50.9
